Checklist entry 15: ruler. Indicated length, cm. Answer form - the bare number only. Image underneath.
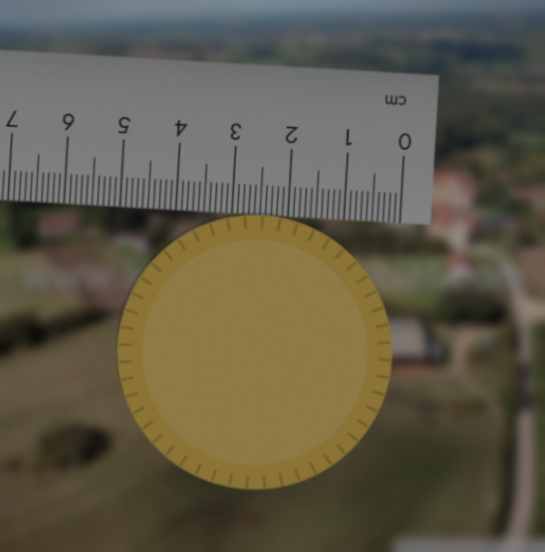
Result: 4.9
